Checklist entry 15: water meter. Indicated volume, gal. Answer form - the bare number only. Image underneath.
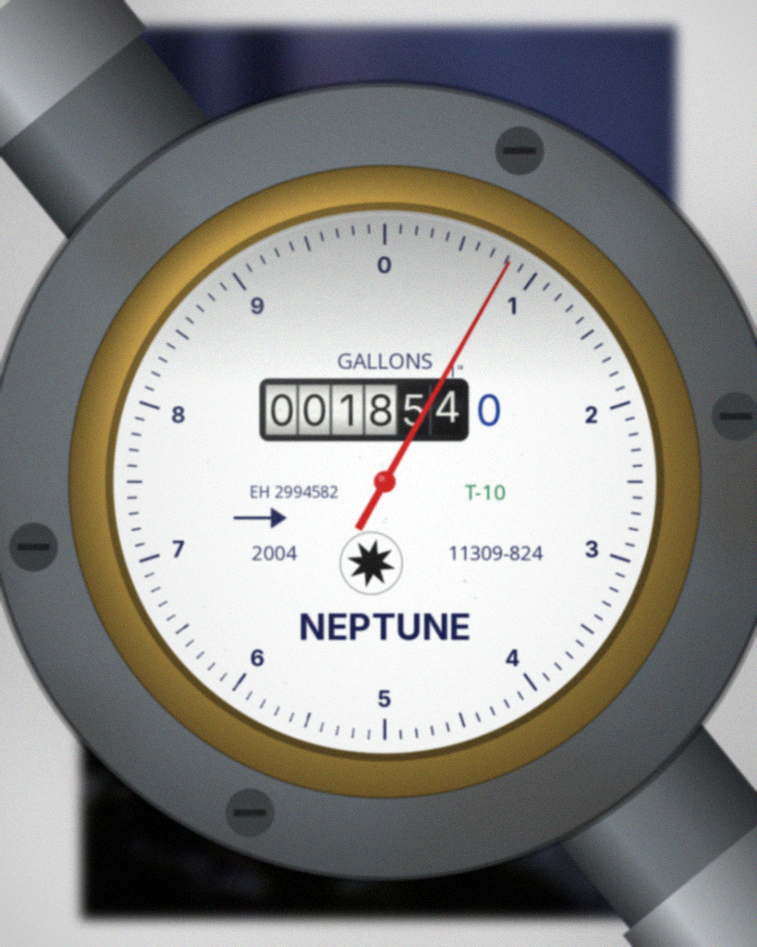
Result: 18540.8
